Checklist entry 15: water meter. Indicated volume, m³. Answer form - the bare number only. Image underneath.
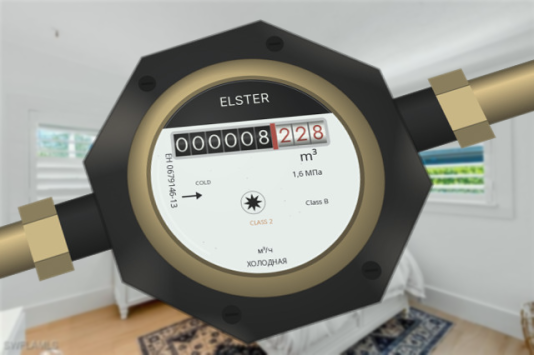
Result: 8.228
